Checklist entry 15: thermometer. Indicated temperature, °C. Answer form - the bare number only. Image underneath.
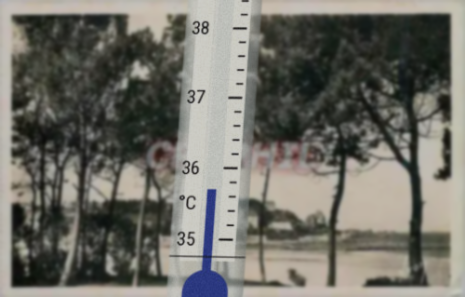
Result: 35.7
